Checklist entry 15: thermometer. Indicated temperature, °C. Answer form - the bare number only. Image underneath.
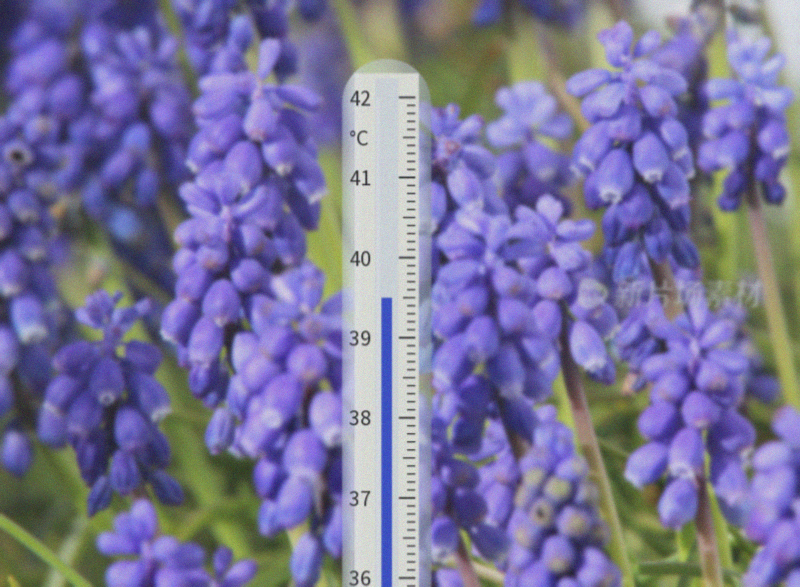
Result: 39.5
